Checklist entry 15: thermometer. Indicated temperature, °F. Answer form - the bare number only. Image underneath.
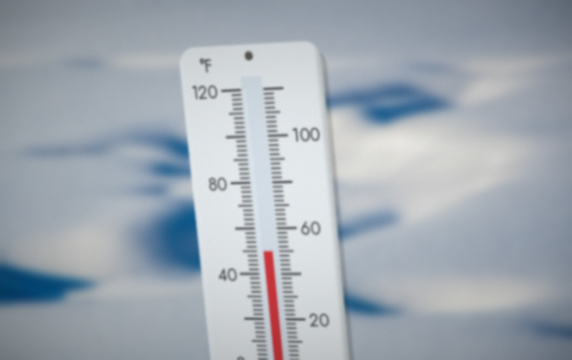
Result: 50
